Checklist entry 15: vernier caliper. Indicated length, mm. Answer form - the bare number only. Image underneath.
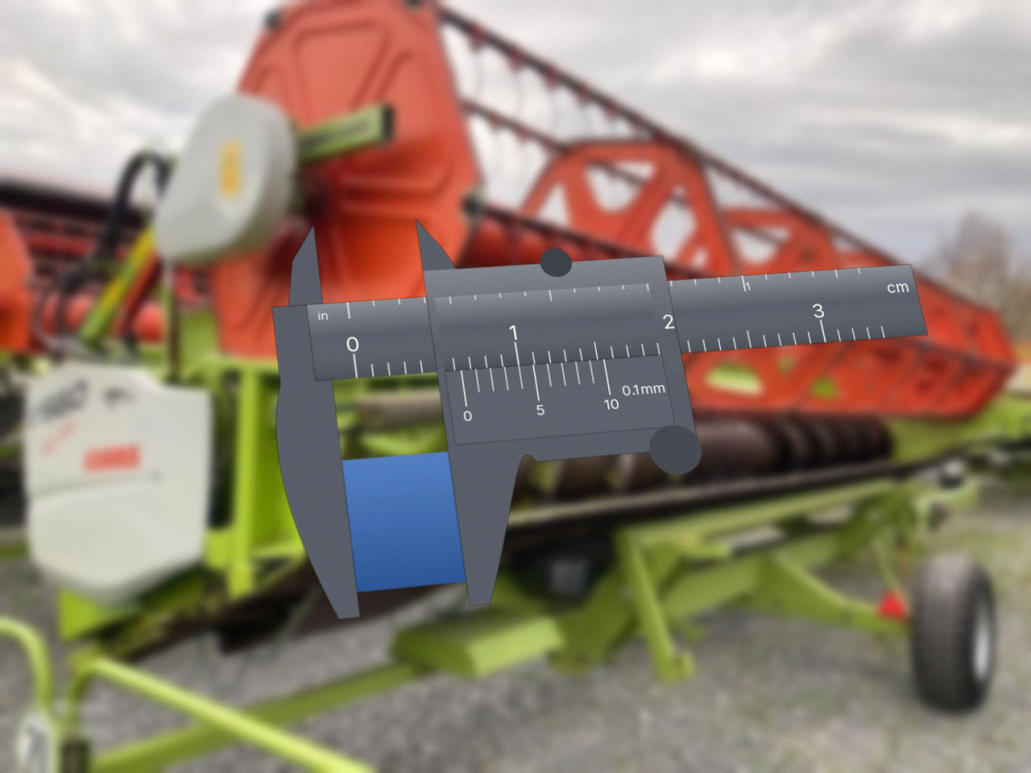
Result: 6.4
